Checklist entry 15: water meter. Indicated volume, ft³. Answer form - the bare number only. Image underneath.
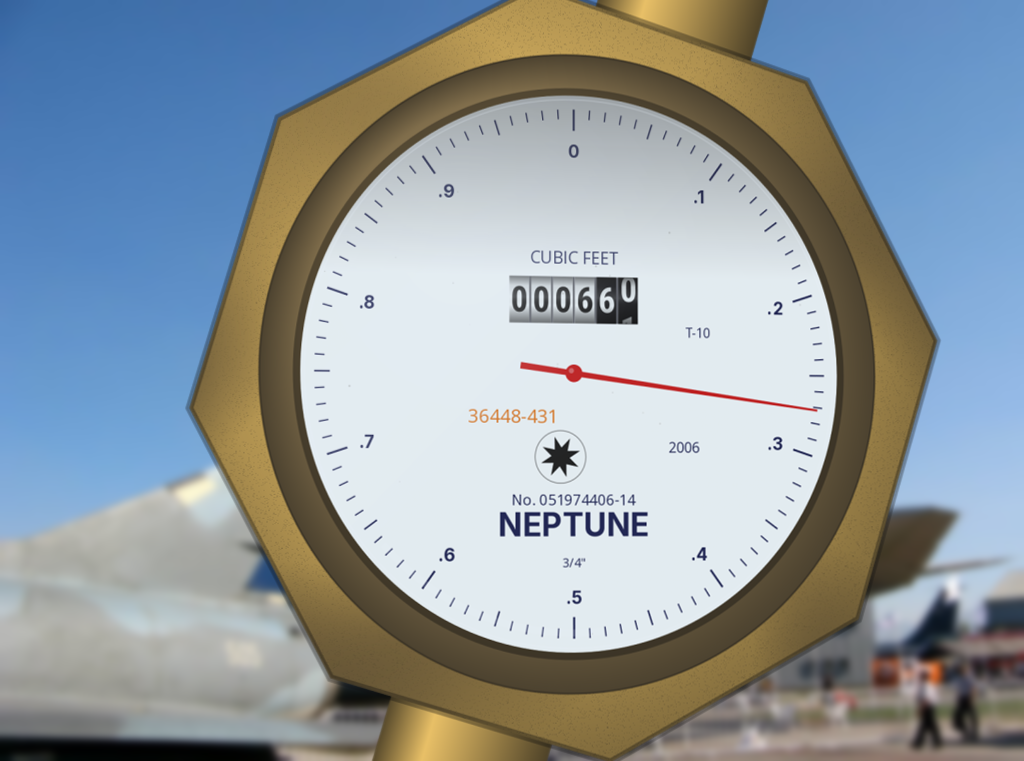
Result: 660.27
